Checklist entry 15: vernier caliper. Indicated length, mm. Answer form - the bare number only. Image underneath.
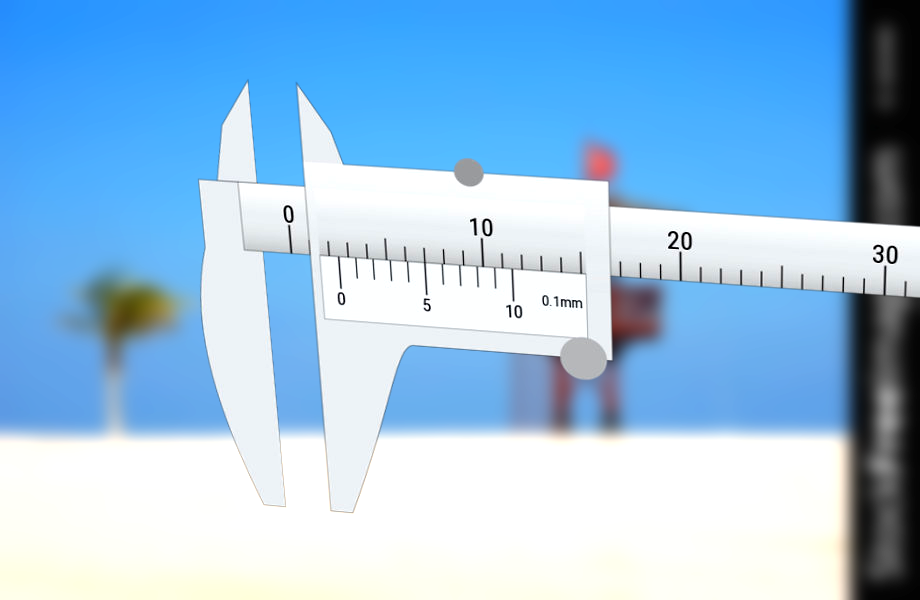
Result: 2.5
